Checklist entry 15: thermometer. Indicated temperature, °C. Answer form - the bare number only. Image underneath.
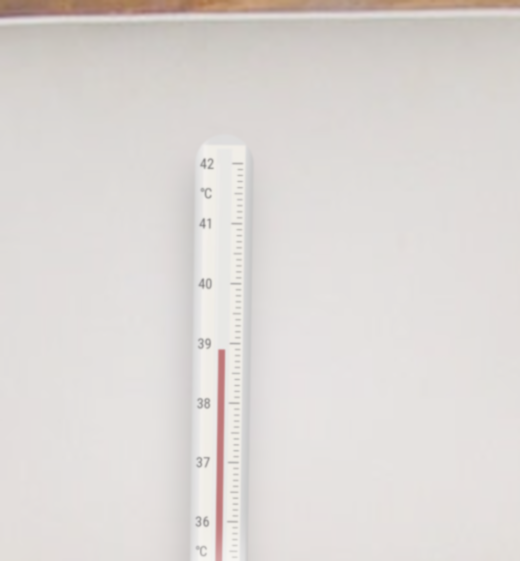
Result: 38.9
